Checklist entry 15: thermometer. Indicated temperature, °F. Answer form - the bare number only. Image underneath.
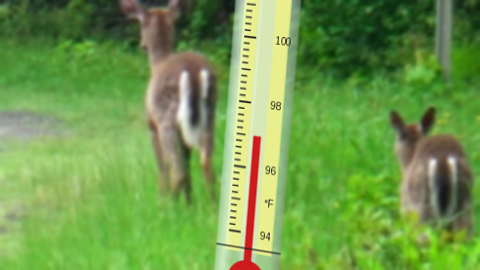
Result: 97
